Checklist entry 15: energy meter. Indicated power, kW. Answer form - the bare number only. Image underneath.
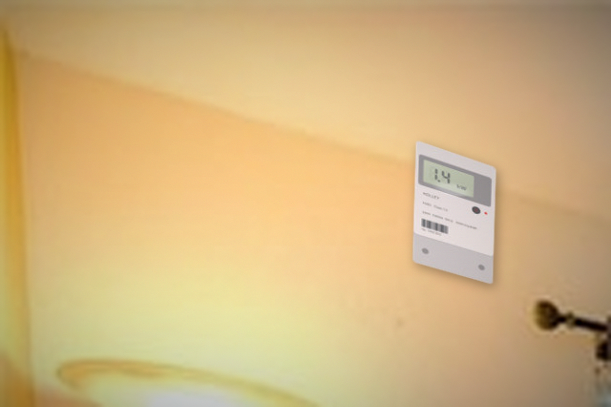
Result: 1.4
